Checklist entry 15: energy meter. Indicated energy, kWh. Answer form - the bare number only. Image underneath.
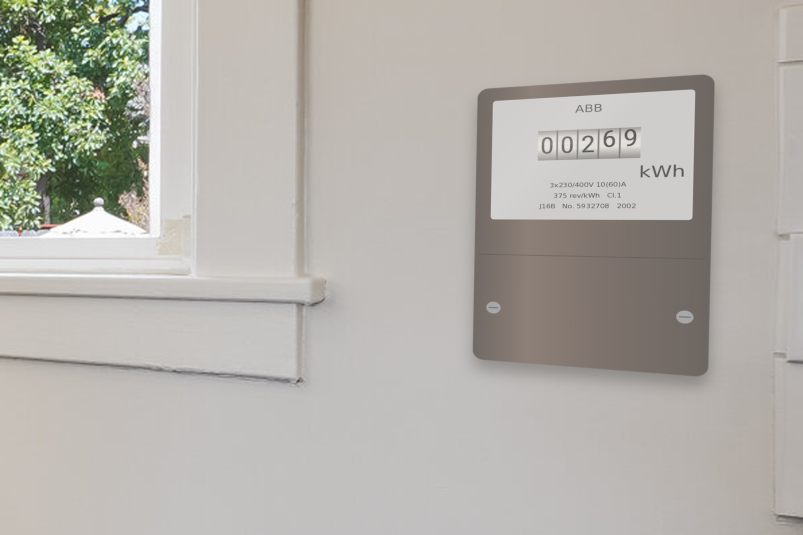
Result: 269
